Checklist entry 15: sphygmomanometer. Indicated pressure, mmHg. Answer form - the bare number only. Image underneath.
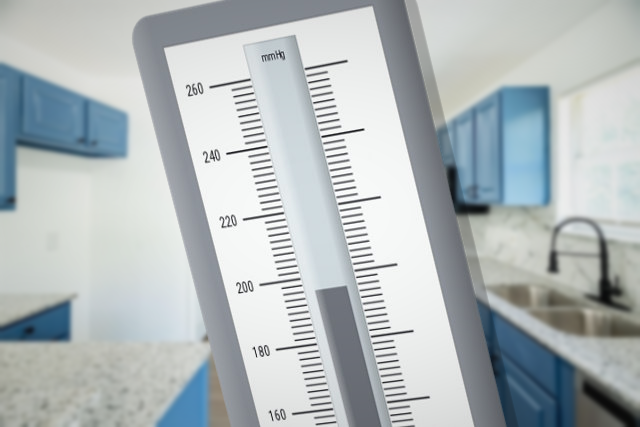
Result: 196
